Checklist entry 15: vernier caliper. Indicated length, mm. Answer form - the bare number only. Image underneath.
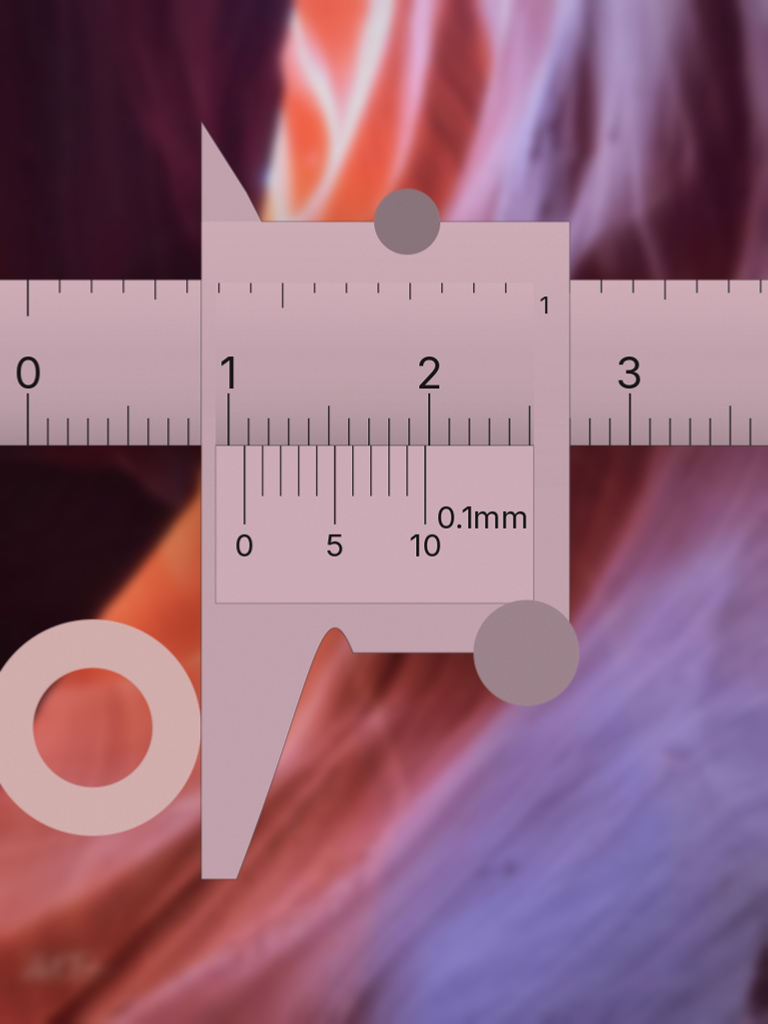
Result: 10.8
